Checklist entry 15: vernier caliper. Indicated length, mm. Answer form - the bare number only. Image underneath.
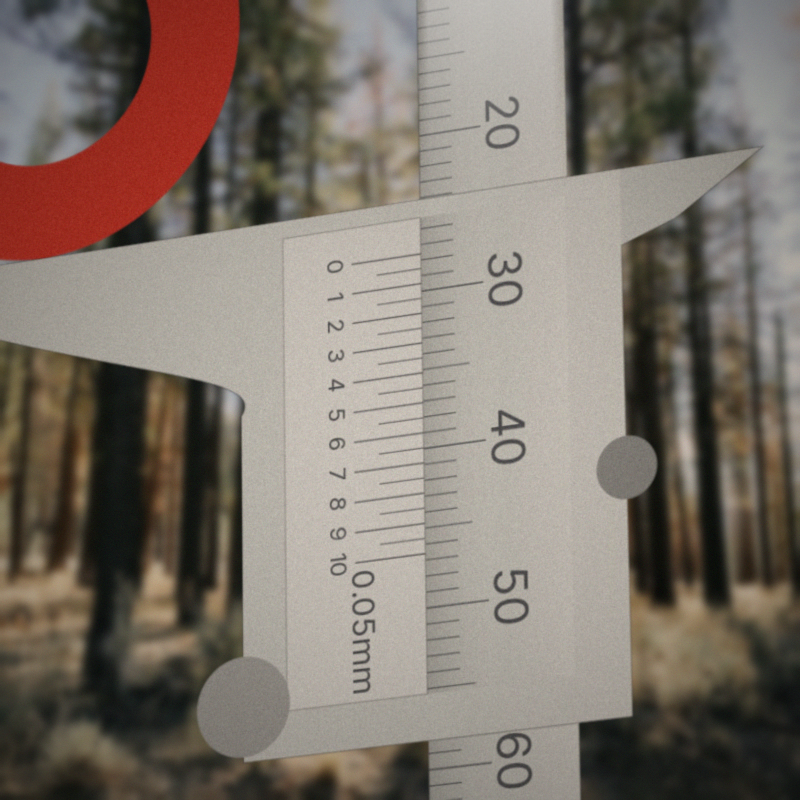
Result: 27.6
